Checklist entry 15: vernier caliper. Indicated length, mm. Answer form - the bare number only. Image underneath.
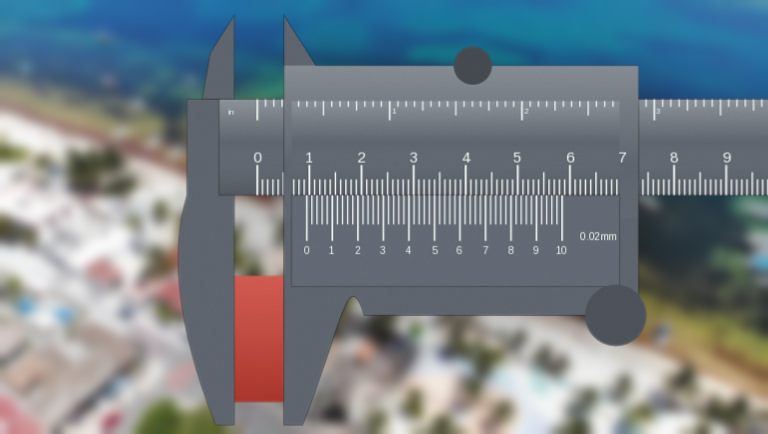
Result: 9.5
